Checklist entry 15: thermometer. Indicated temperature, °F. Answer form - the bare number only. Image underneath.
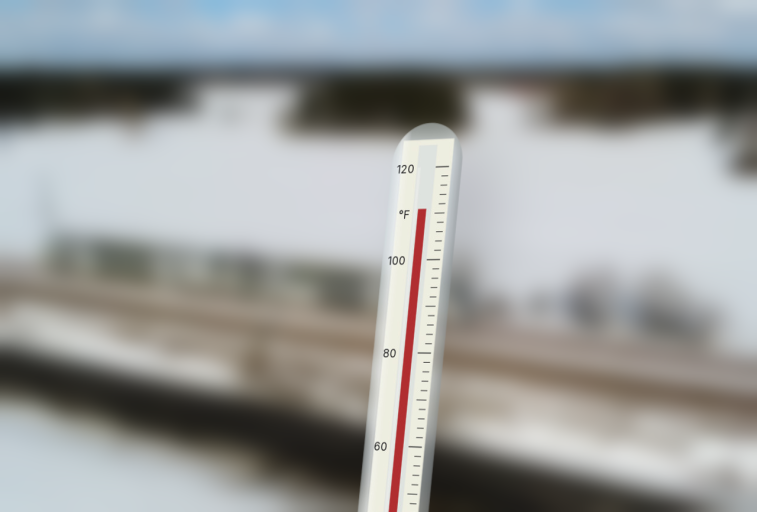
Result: 111
